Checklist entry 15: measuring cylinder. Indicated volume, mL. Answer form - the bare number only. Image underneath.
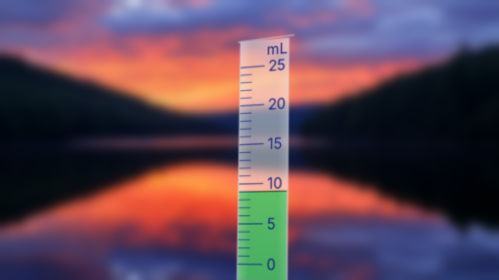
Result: 9
